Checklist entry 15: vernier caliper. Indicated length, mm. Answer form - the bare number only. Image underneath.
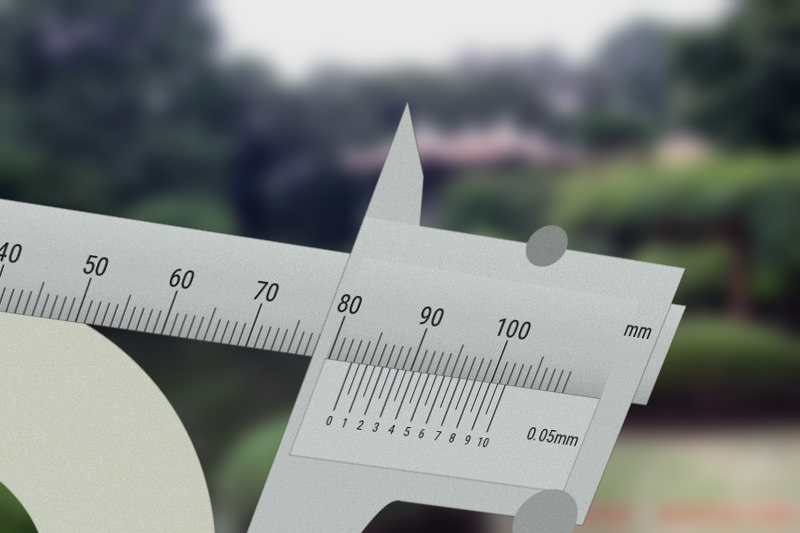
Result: 82.8
